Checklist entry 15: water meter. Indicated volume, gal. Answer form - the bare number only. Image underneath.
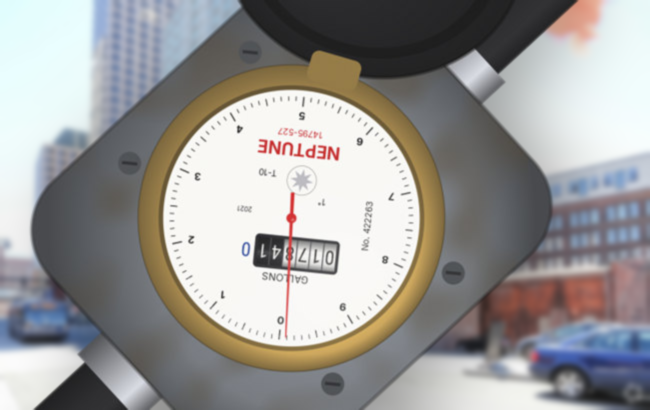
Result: 178409.9
